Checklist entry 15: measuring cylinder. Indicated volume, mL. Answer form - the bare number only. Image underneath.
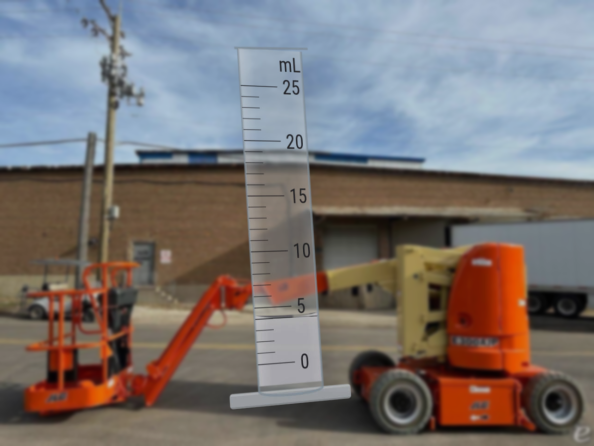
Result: 4
